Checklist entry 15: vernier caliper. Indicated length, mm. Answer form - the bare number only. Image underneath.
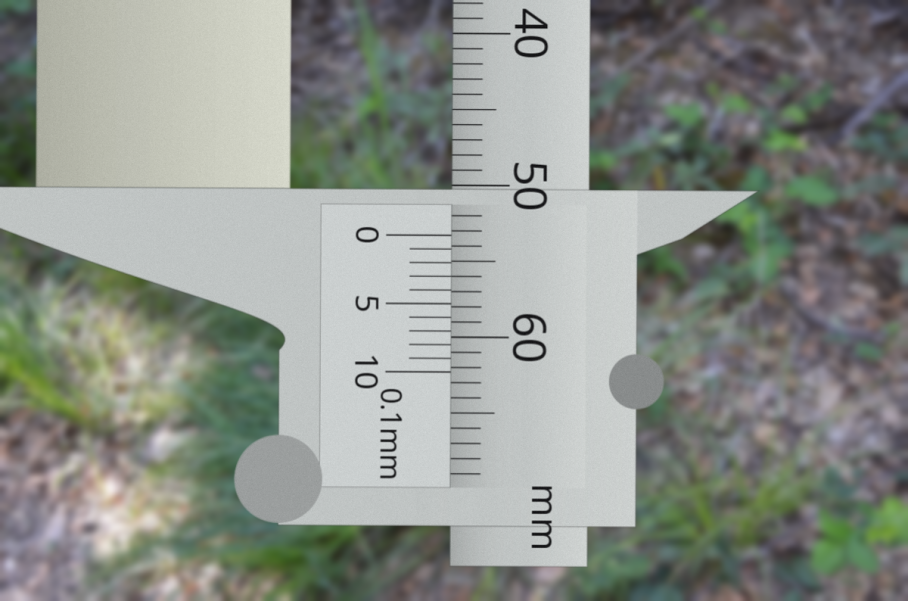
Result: 53.3
